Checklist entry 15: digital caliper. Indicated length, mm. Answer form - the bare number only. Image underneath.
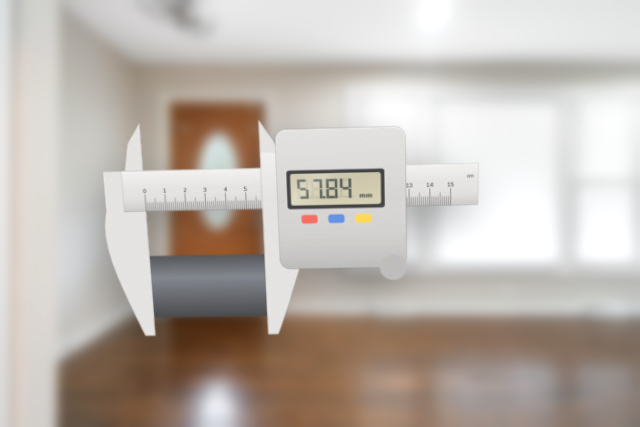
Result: 57.84
